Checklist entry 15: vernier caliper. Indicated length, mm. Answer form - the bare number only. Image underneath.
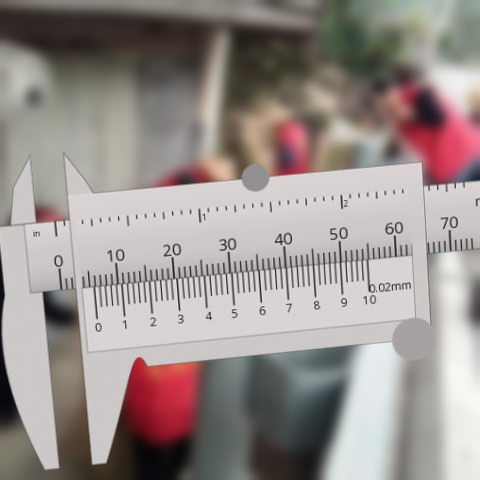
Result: 5.8
